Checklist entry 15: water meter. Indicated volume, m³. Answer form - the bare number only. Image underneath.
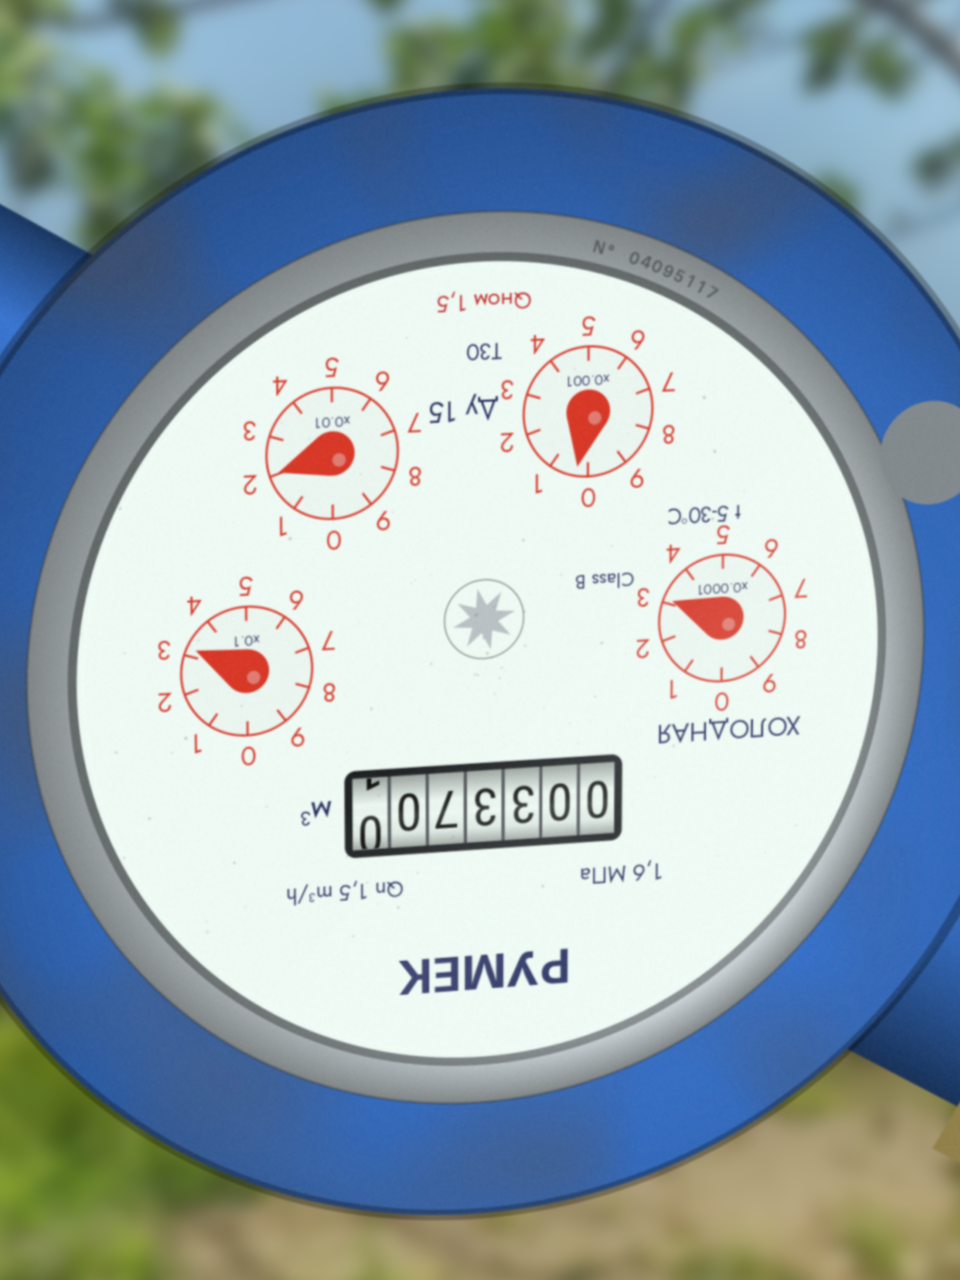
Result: 33700.3203
